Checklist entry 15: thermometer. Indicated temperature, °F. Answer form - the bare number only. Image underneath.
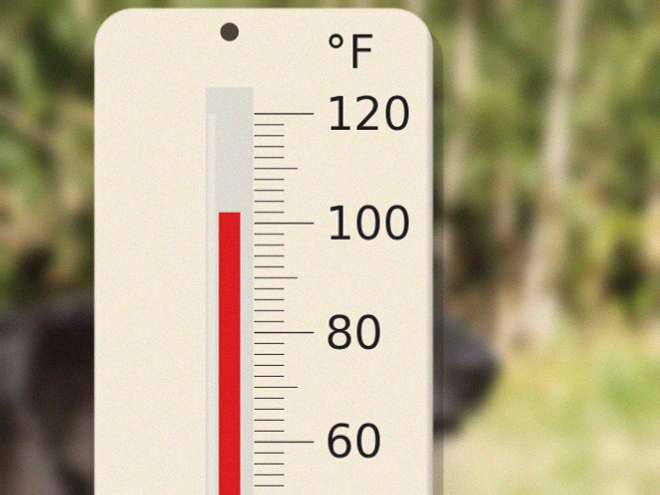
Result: 102
